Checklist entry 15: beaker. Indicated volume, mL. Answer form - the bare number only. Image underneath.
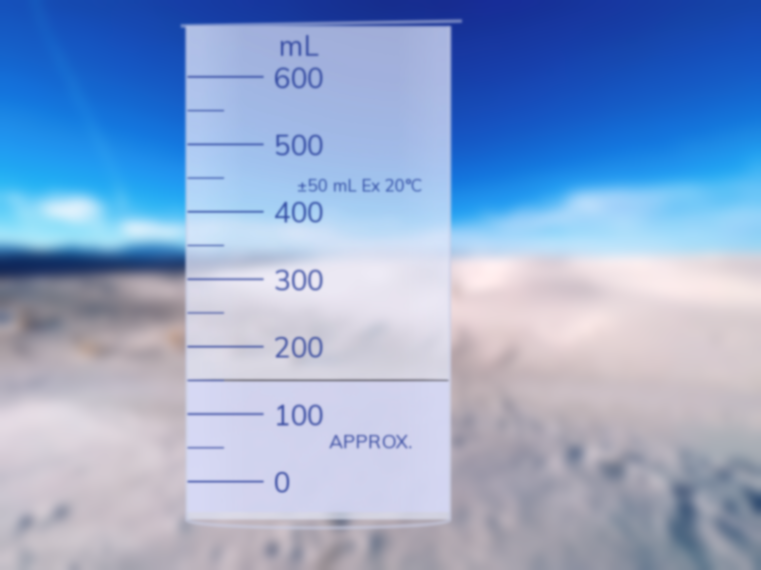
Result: 150
